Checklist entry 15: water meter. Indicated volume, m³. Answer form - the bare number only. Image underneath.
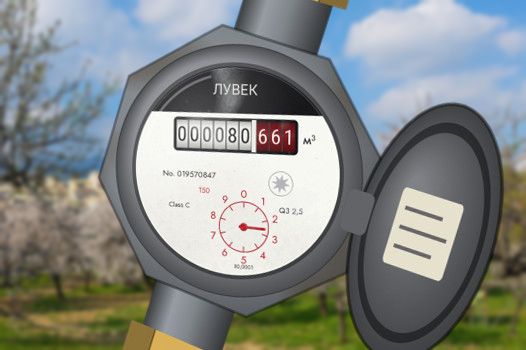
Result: 80.6612
